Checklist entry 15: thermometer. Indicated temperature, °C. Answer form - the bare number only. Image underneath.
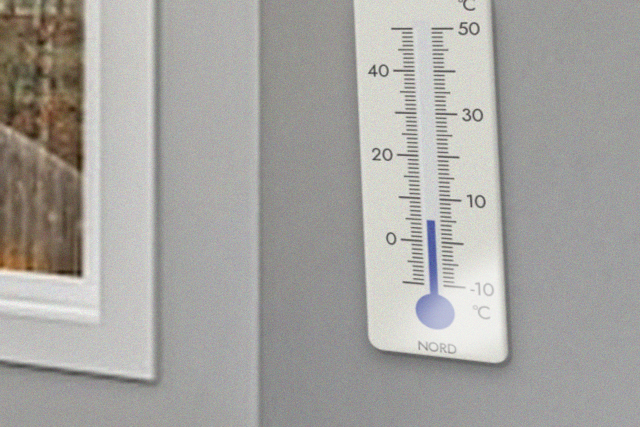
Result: 5
